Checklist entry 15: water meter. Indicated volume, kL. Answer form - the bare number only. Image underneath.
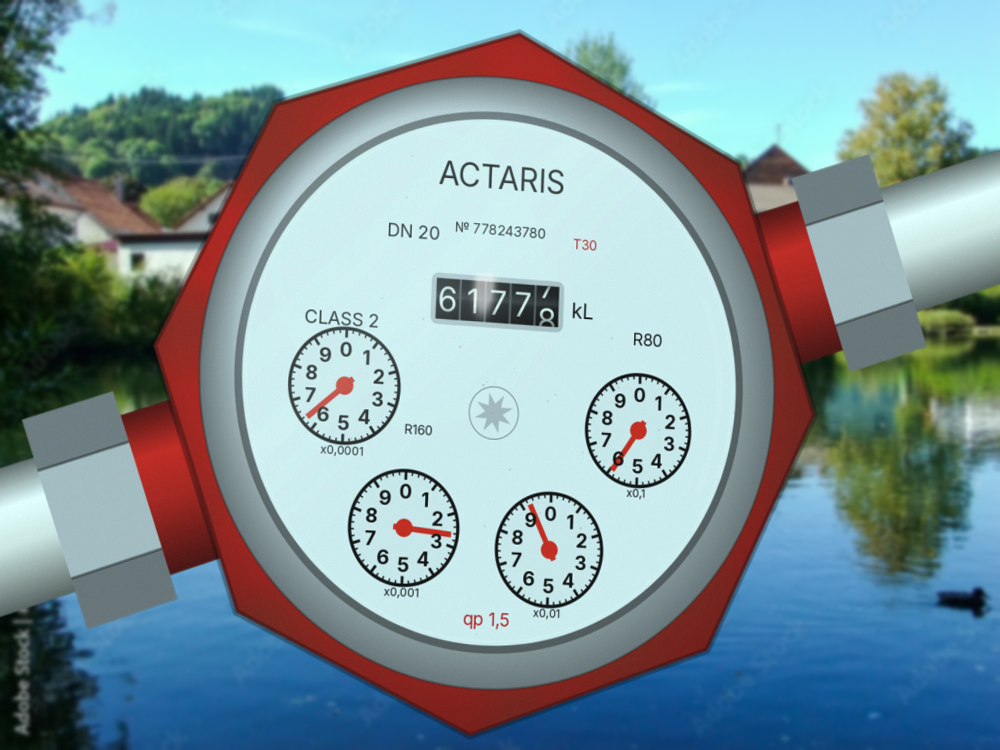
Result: 61777.5926
